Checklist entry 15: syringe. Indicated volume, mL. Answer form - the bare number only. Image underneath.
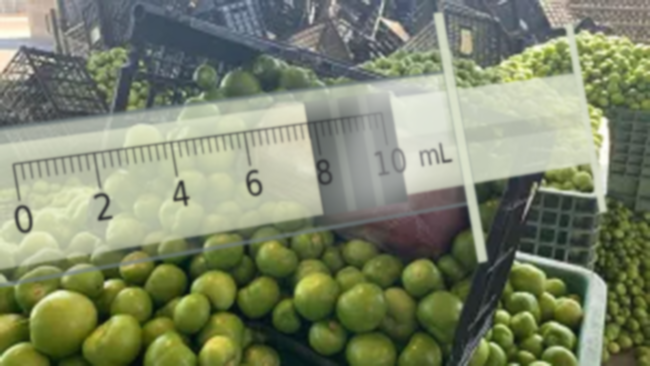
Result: 7.8
